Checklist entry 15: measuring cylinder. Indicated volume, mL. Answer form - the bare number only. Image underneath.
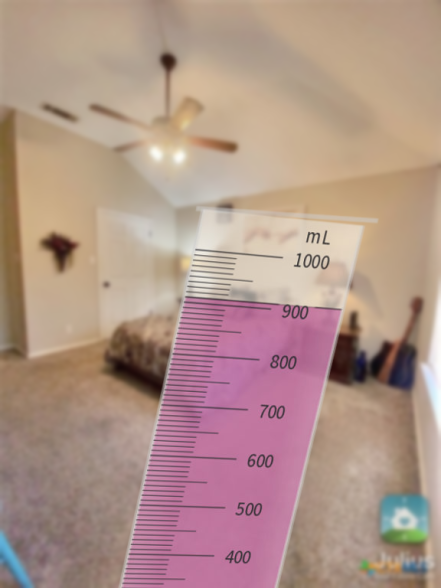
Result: 910
